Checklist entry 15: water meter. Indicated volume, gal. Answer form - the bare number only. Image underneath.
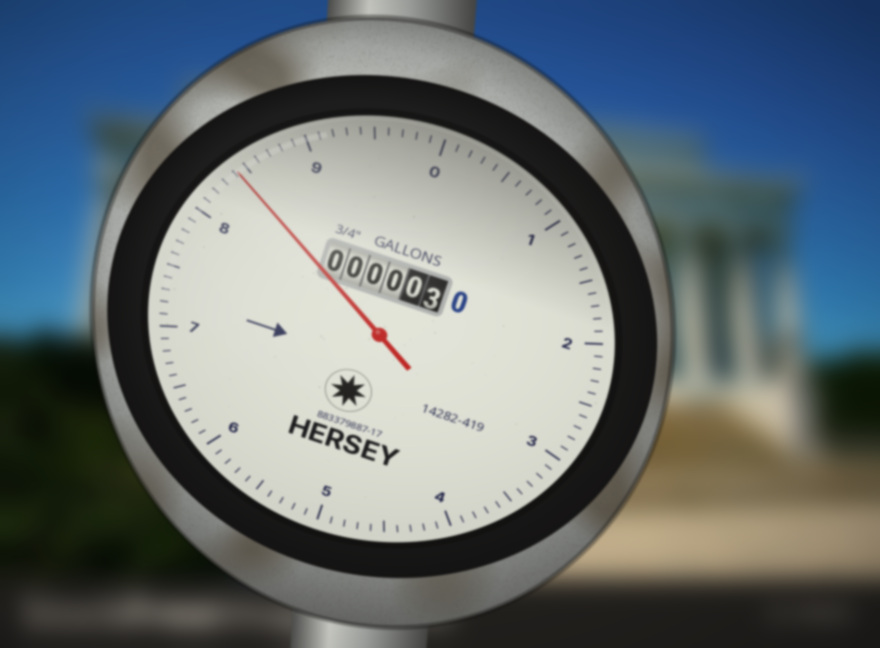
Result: 28.4
